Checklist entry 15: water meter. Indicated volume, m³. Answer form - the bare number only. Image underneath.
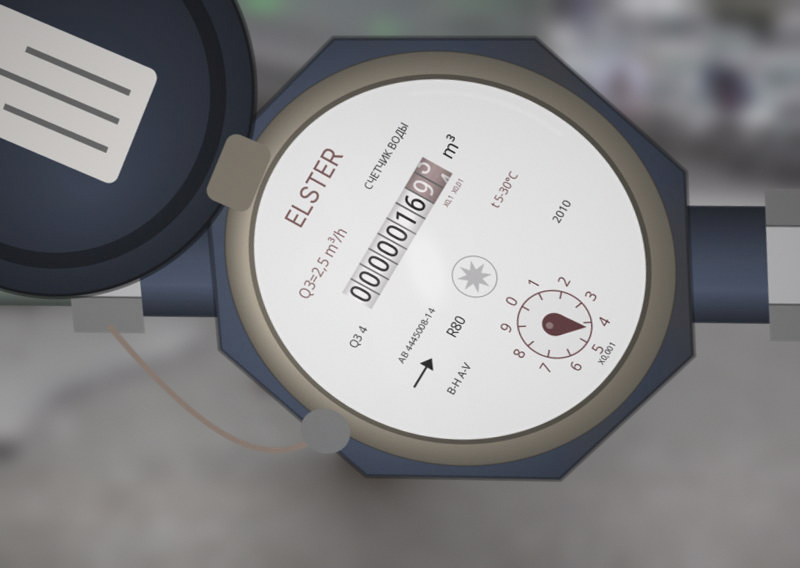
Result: 16.934
